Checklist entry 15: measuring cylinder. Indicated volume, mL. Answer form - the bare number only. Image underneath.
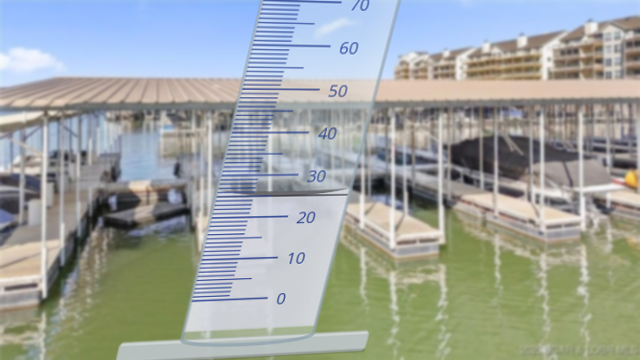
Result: 25
